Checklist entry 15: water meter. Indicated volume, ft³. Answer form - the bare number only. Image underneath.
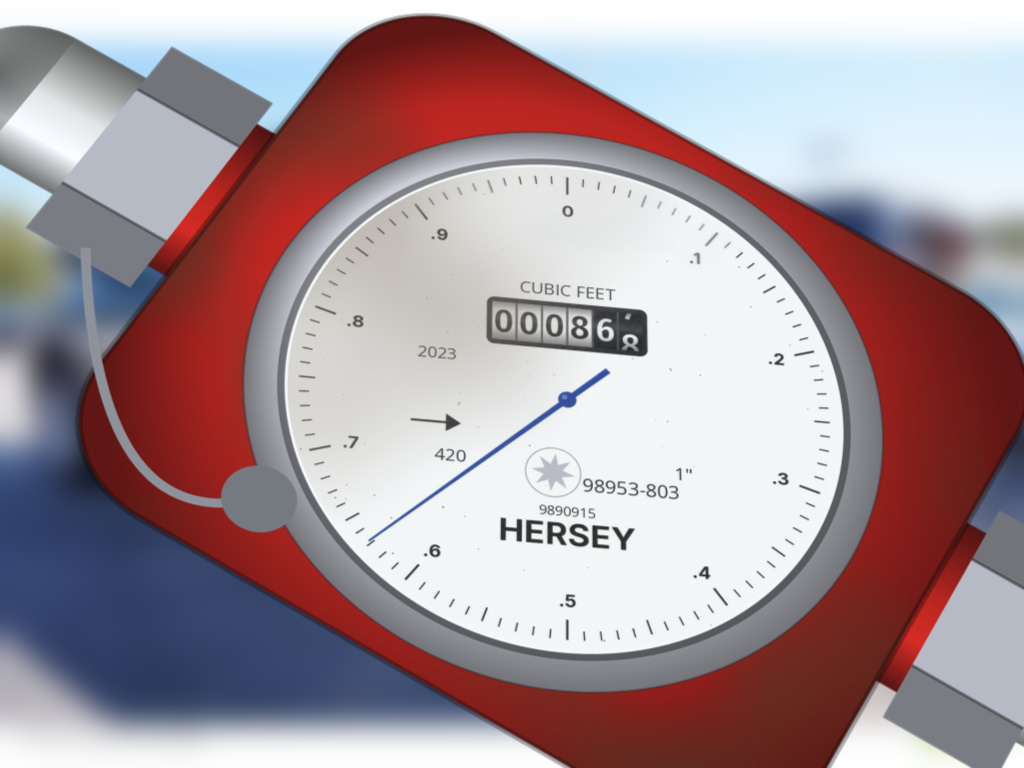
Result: 867.63
